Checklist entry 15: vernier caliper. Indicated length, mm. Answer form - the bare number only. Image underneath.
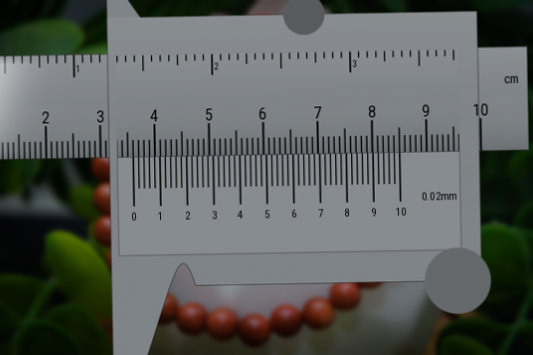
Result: 36.0
